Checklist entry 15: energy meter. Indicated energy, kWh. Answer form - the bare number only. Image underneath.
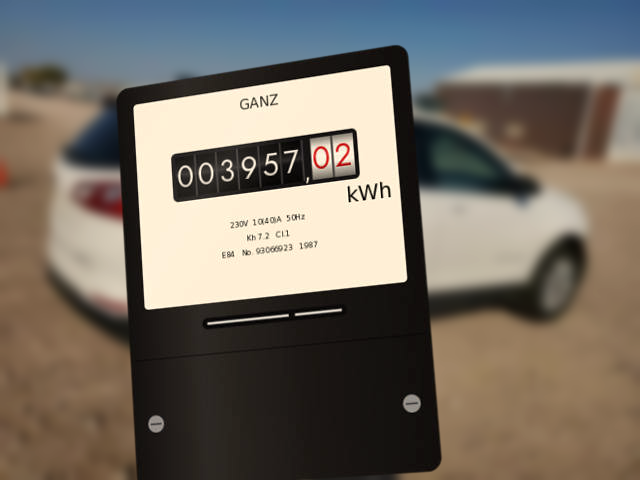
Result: 3957.02
